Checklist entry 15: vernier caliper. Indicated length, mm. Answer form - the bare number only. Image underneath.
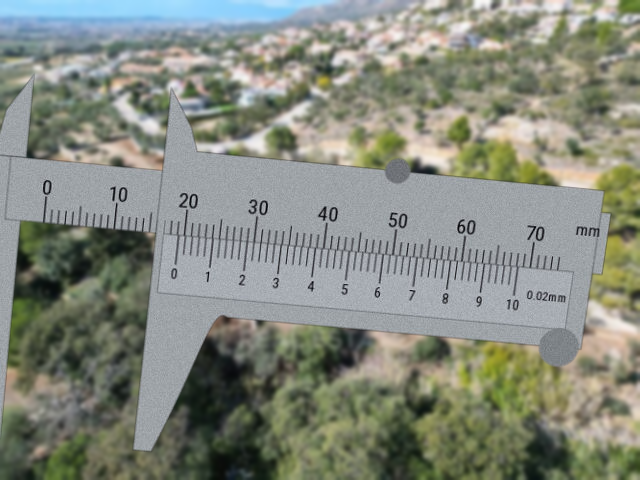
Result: 19.2
